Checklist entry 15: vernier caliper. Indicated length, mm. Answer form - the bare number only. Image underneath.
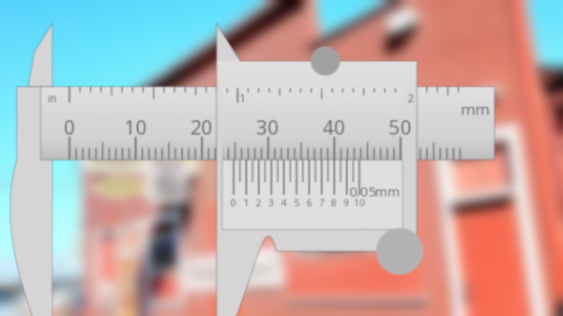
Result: 24.8
